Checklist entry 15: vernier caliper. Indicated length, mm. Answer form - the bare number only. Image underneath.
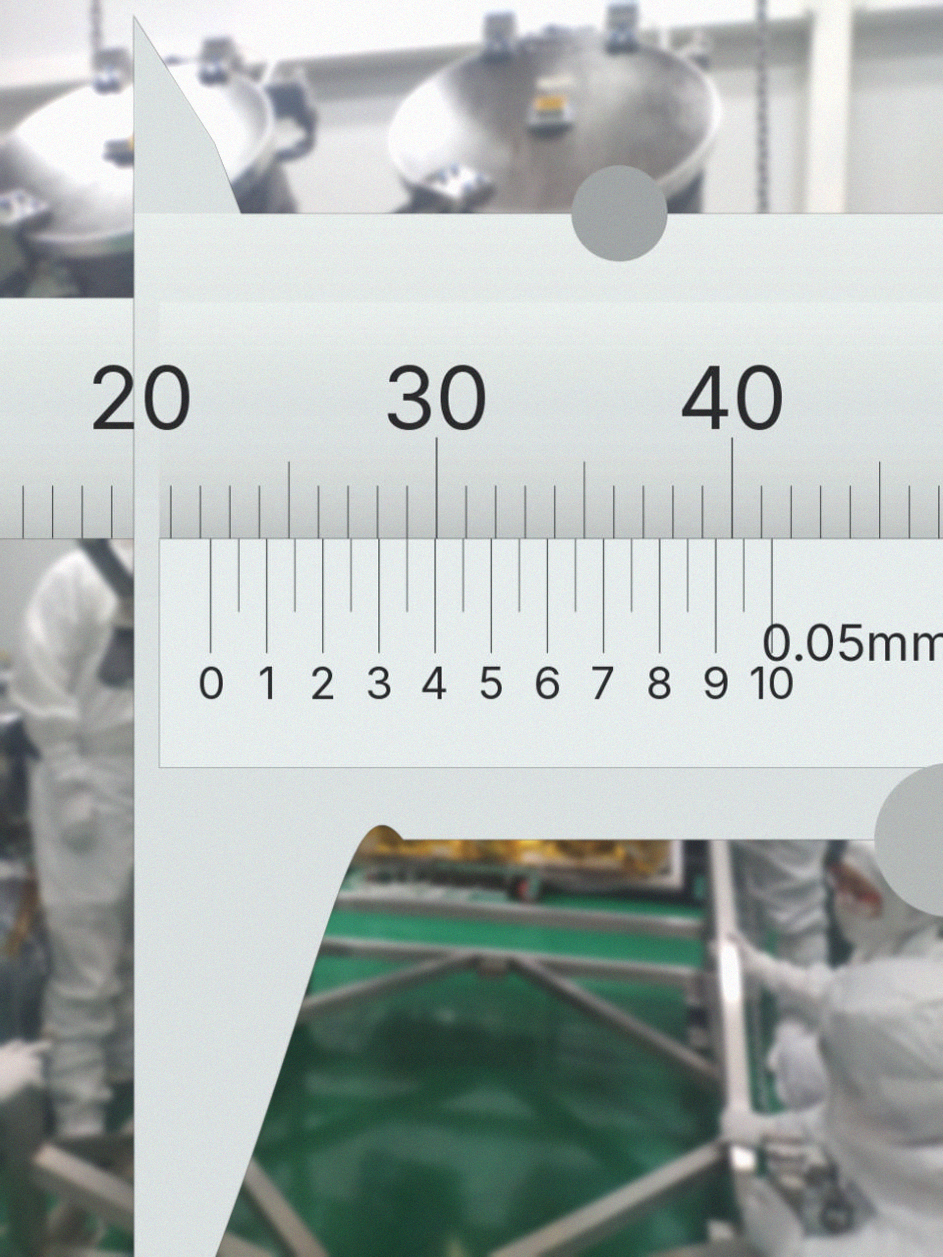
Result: 22.35
